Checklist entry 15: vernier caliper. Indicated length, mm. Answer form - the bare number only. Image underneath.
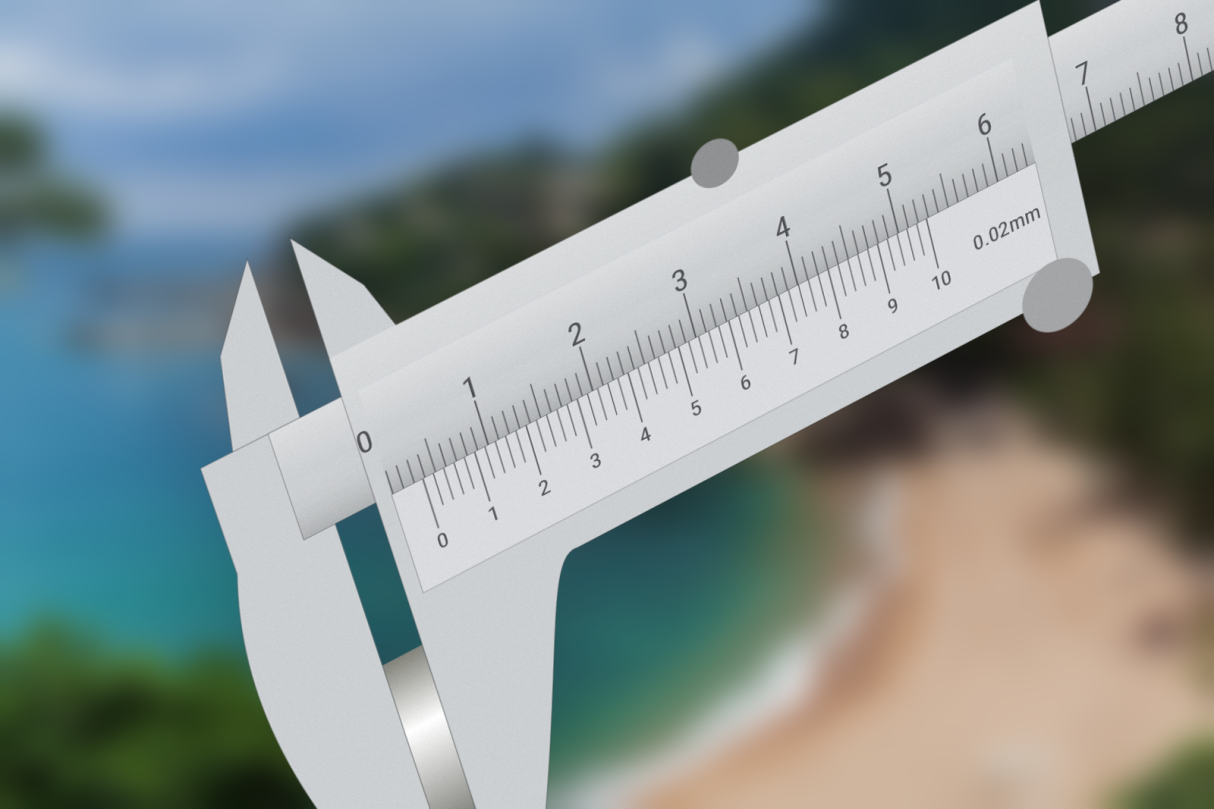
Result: 3.8
